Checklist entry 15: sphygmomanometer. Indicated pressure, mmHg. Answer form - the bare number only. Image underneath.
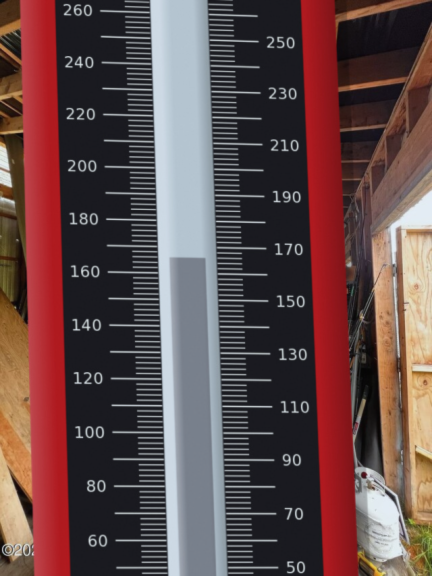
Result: 166
